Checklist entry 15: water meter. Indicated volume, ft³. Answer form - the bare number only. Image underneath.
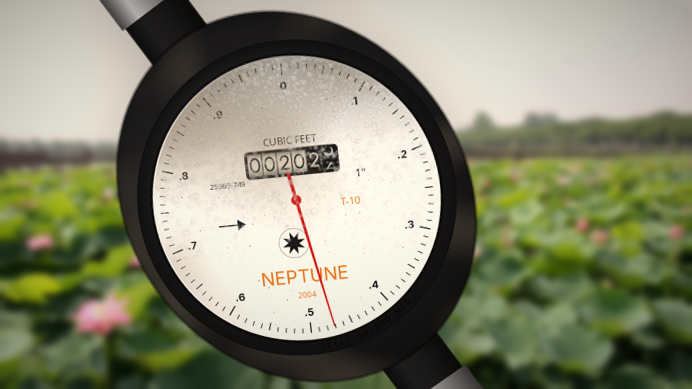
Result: 2025.47
